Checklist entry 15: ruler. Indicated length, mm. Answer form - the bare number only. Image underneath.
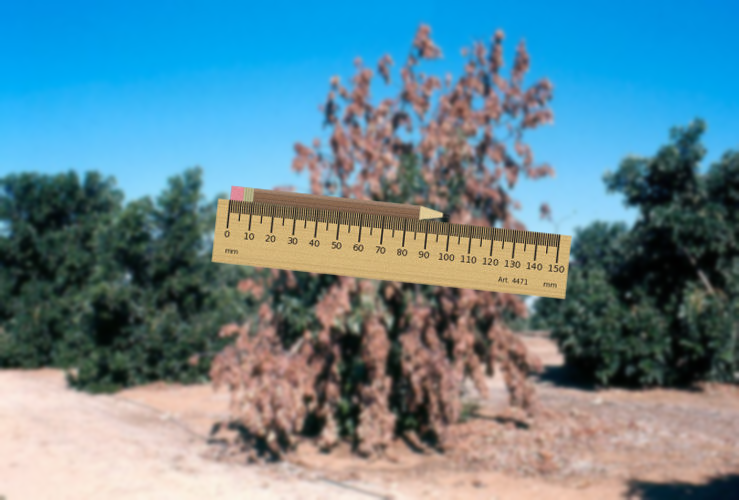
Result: 100
